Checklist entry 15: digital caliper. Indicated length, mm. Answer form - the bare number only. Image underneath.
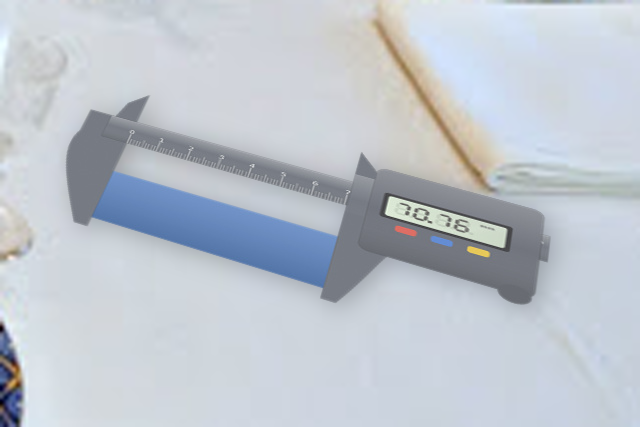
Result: 70.76
